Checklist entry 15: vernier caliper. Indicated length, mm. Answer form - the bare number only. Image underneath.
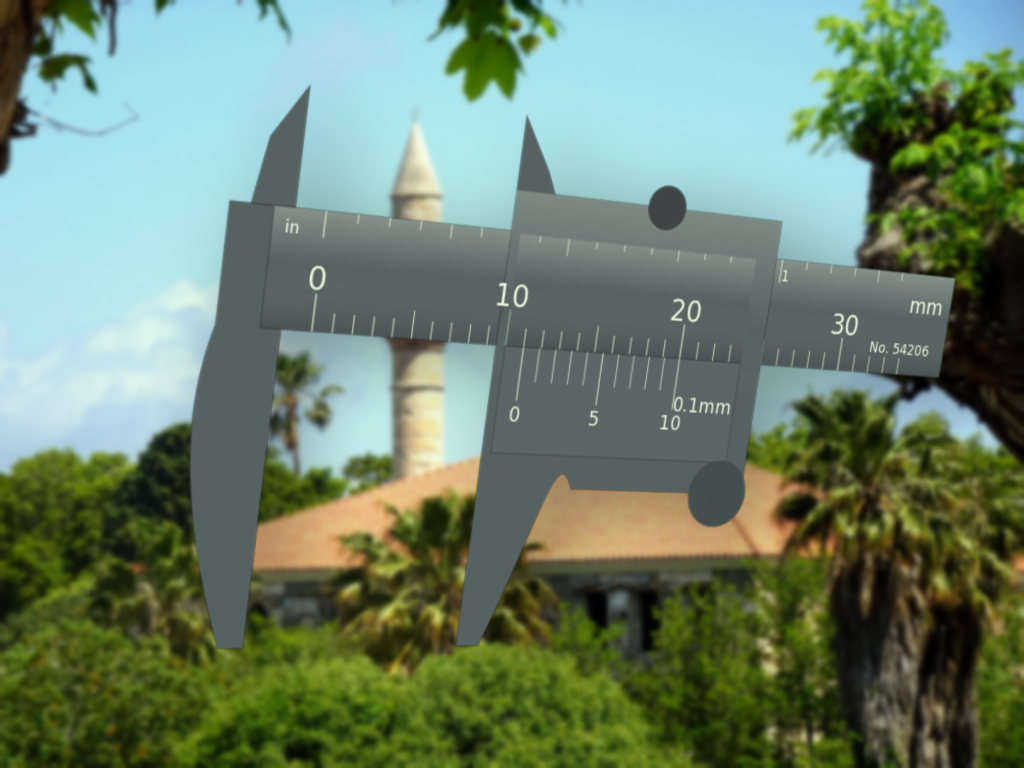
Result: 11.0
